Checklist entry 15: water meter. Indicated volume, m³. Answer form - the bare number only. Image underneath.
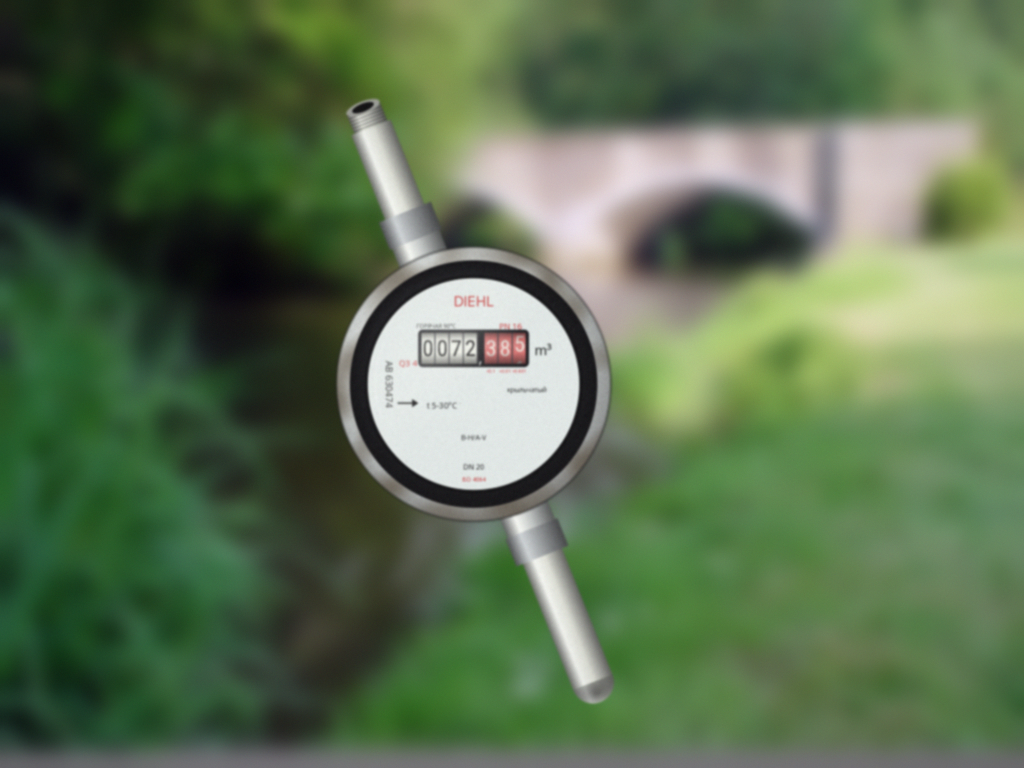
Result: 72.385
